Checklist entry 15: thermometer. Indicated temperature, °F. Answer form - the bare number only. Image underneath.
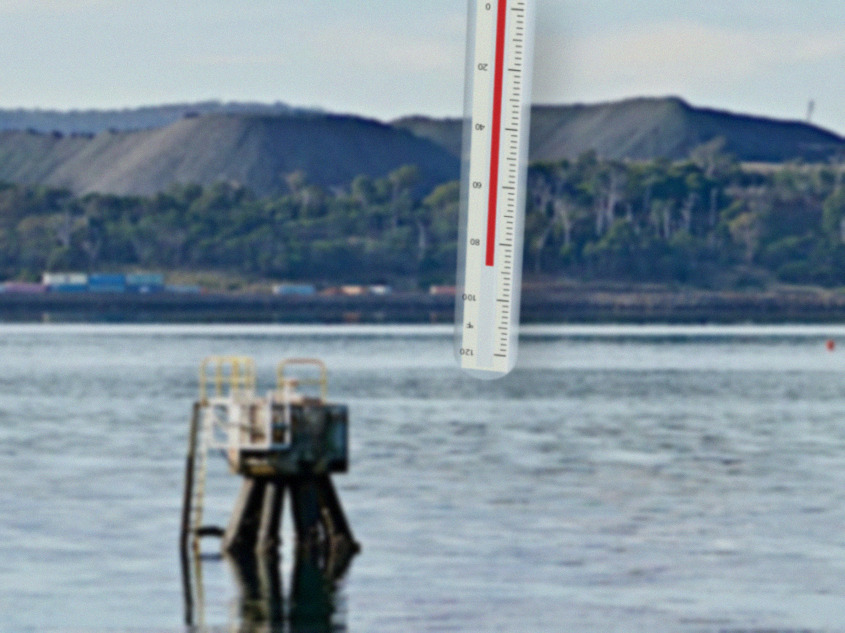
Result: 88
